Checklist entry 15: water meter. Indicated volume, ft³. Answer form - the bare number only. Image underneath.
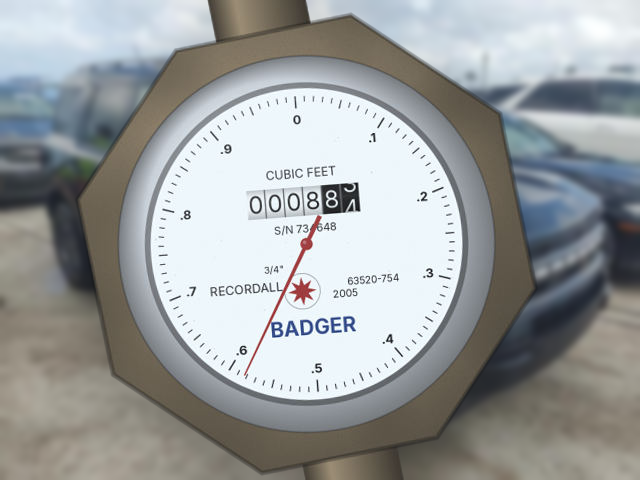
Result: 883.58
